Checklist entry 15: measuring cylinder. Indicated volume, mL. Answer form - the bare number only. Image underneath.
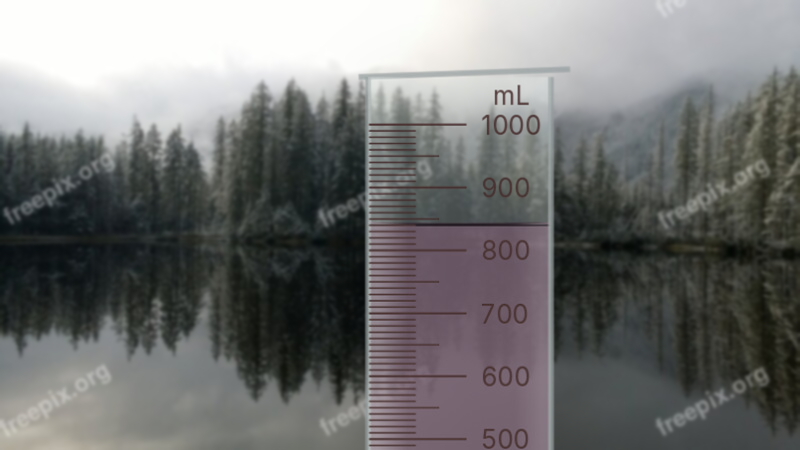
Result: 840
